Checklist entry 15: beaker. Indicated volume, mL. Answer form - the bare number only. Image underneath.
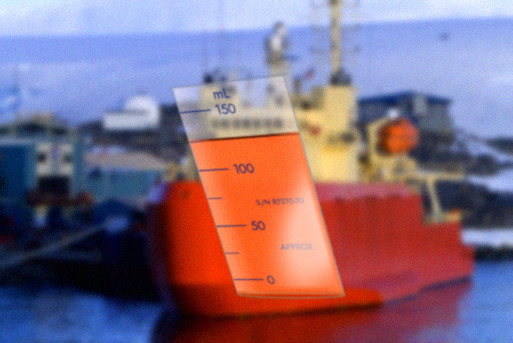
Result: 125
